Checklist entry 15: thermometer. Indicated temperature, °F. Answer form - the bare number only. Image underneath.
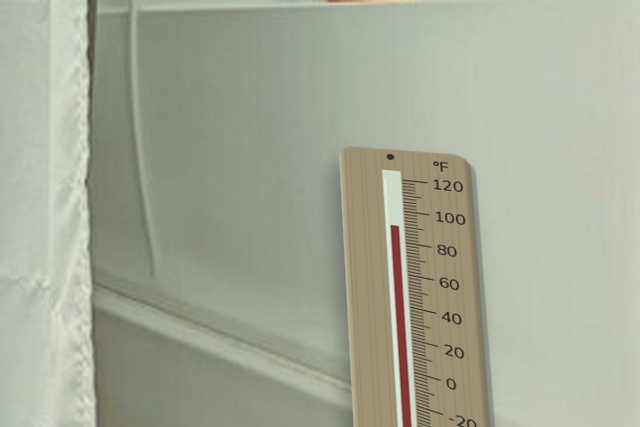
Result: 90
